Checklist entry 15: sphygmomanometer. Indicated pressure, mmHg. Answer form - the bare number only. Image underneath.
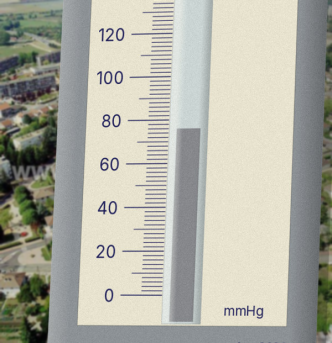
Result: 76
